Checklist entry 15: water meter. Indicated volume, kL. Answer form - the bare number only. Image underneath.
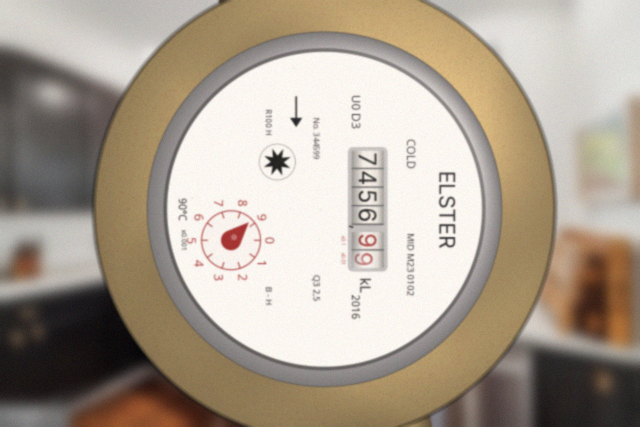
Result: 7456.988
